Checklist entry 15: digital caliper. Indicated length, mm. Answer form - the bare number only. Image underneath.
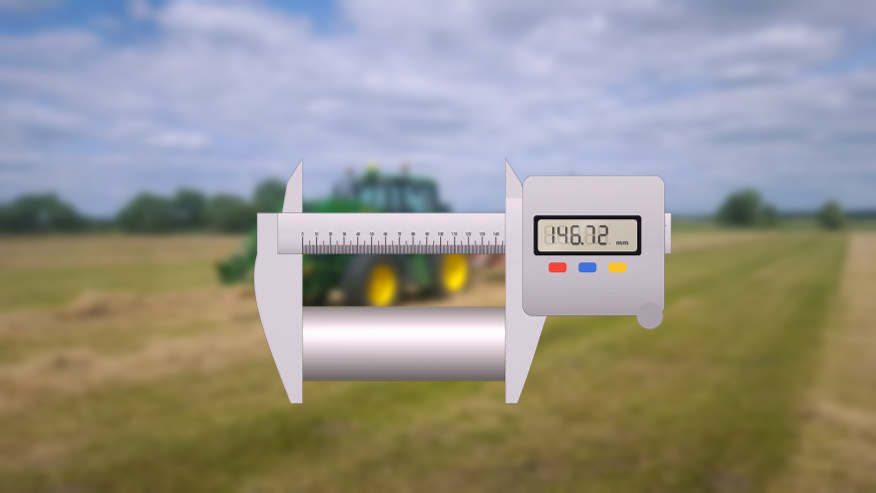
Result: 146.72
